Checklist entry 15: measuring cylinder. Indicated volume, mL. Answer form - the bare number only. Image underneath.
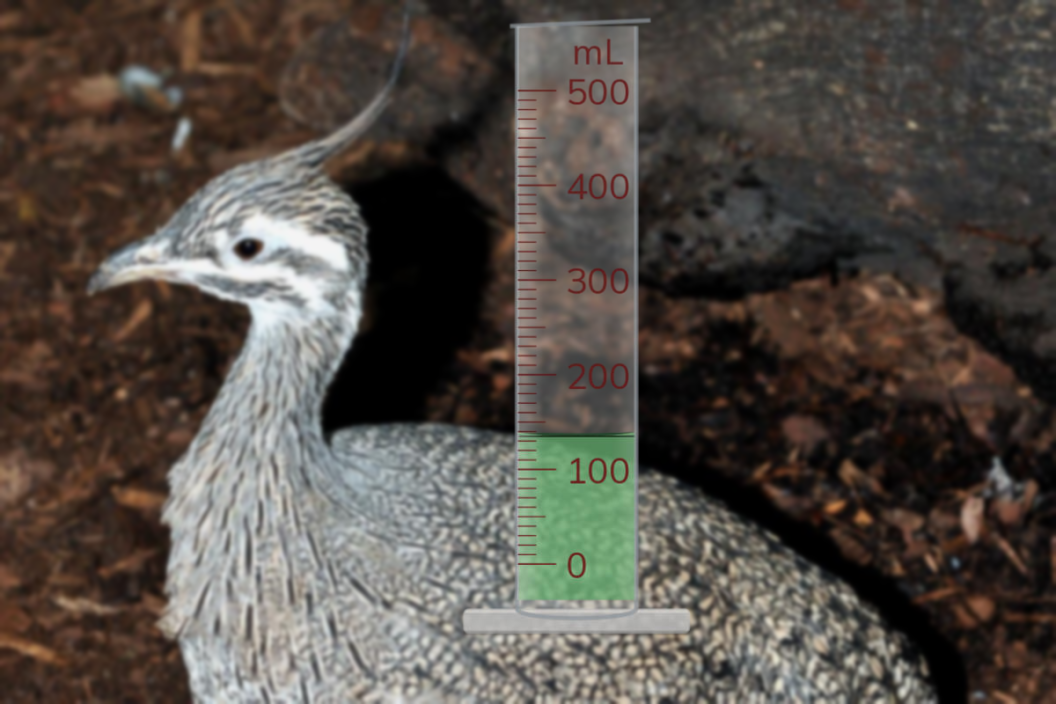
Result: 135
